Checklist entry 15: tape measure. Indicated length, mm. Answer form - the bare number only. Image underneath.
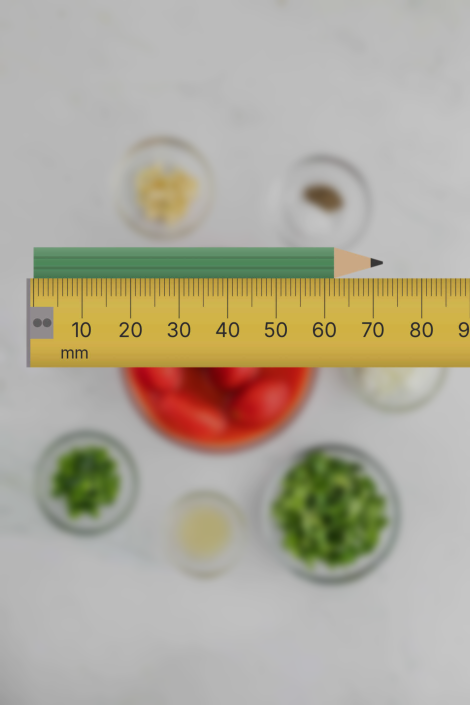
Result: 72
